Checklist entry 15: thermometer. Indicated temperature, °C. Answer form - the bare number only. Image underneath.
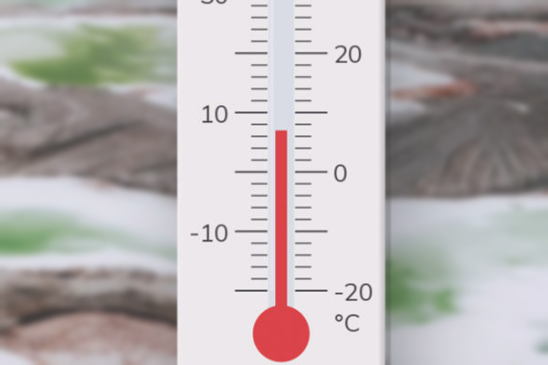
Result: 7
